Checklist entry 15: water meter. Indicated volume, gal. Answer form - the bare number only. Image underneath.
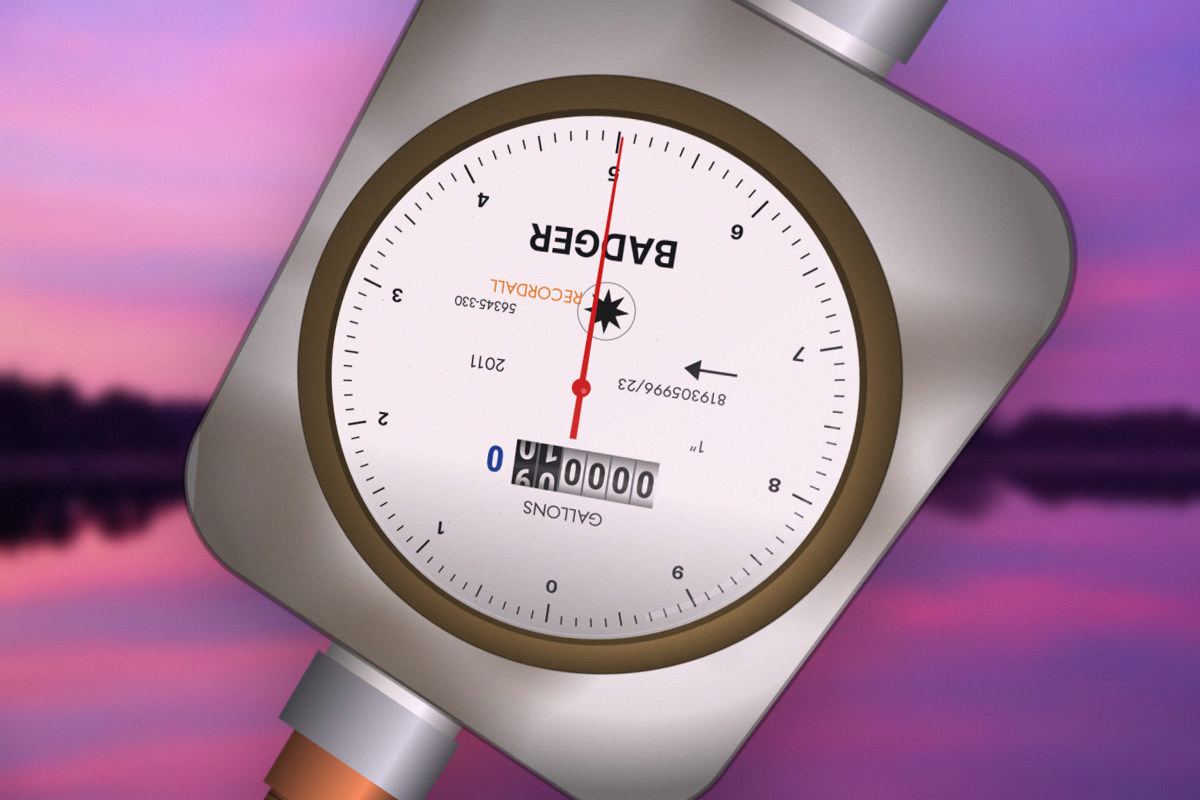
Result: 95.0
